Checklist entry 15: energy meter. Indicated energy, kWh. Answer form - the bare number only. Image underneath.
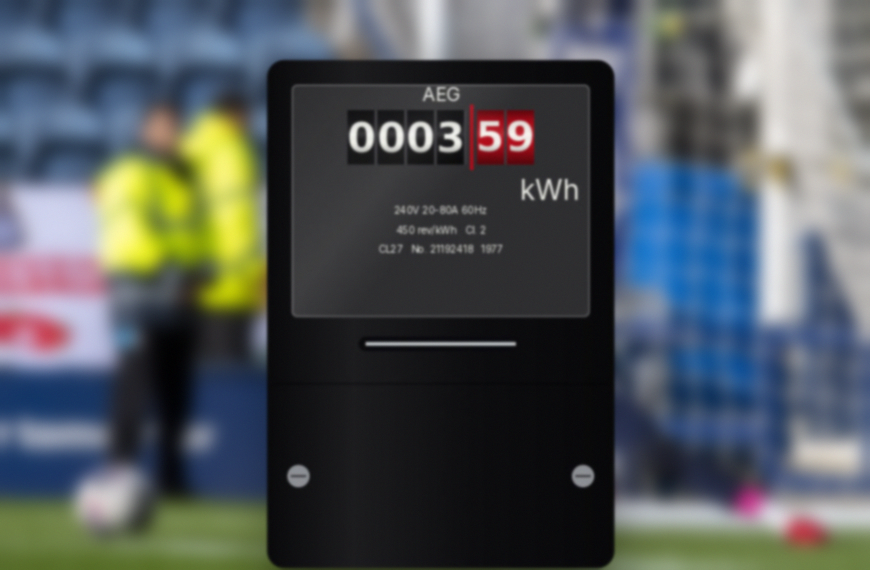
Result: 3.59
